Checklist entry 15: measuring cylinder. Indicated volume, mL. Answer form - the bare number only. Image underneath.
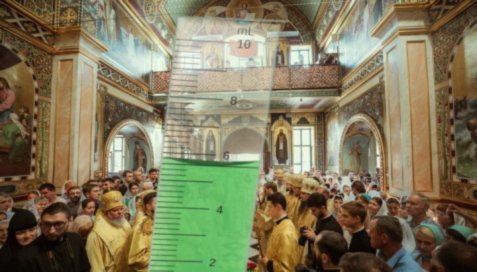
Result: 5.6
